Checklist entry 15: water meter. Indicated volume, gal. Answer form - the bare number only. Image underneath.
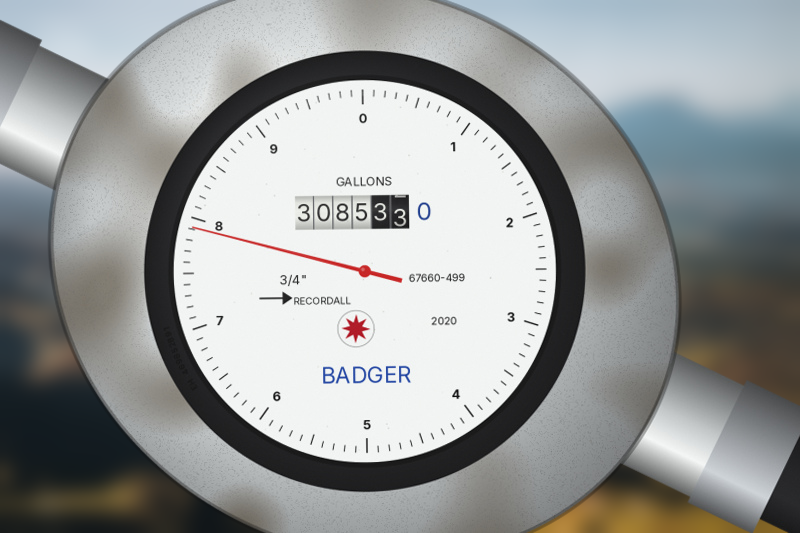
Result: 3085327.9
